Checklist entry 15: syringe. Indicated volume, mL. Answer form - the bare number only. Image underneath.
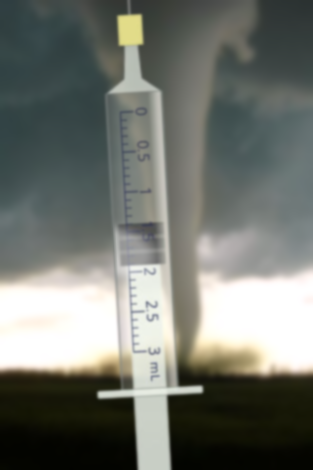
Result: 1.4
